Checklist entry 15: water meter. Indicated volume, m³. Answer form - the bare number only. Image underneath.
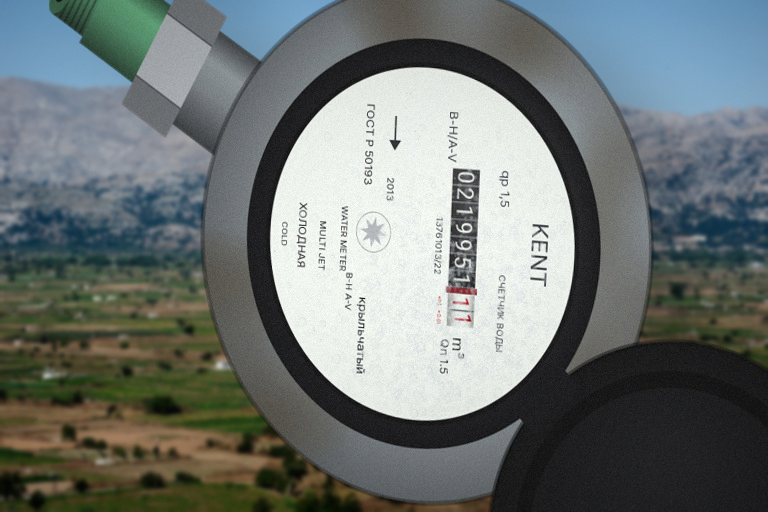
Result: 219951.11
